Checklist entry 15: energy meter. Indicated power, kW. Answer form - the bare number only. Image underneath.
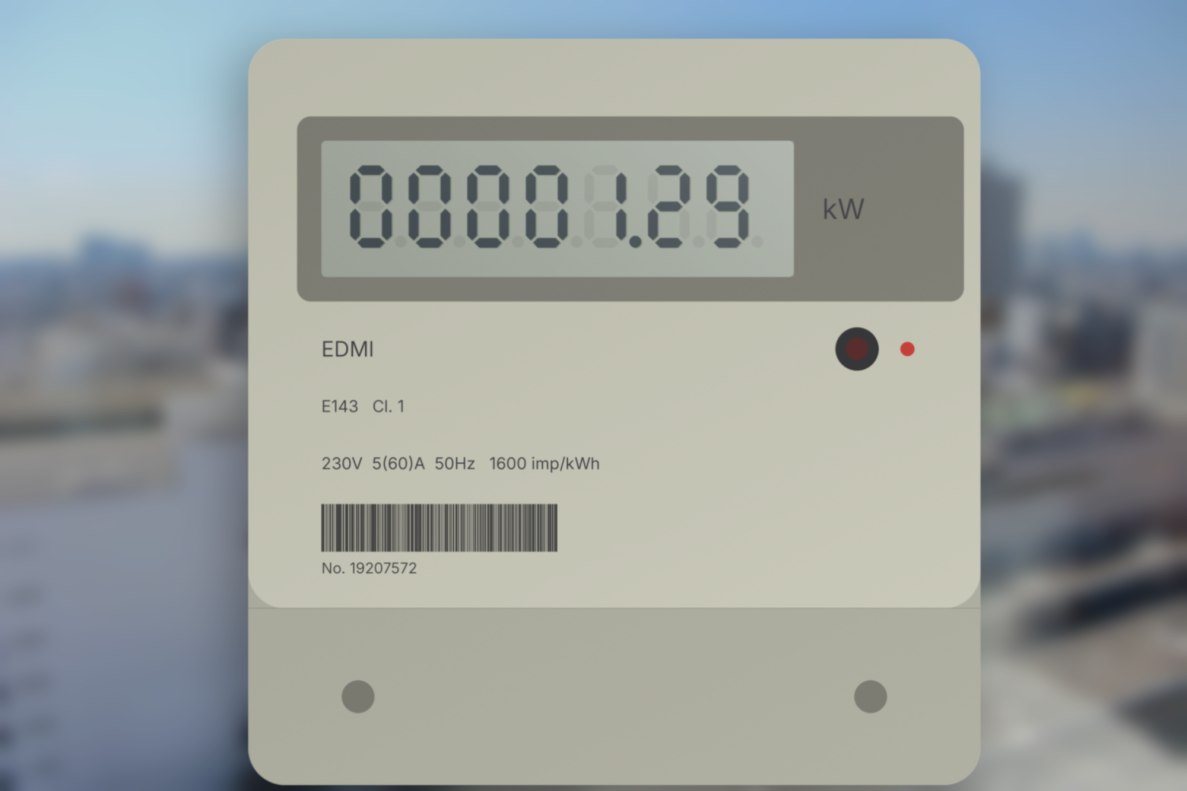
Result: 1.29
